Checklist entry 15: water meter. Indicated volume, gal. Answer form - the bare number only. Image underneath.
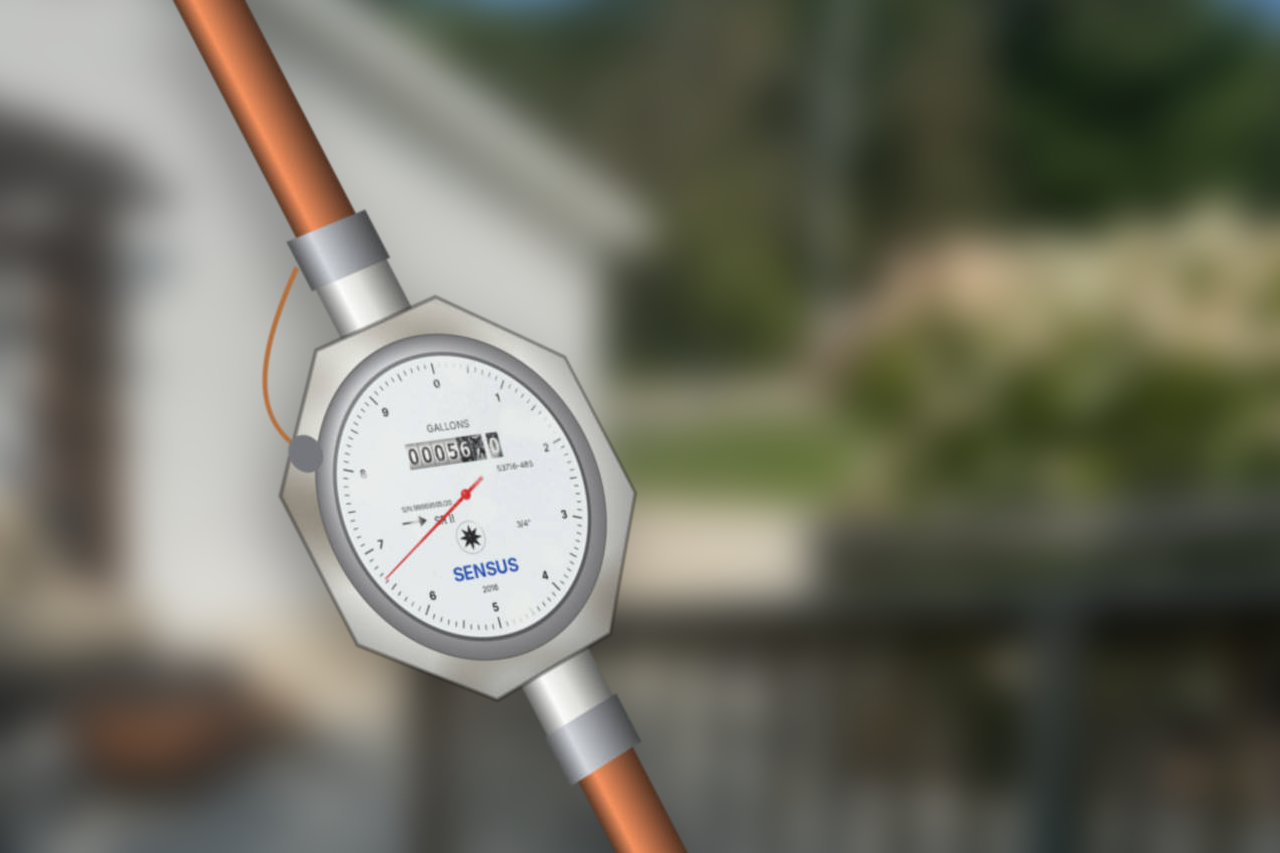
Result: 5636.6
